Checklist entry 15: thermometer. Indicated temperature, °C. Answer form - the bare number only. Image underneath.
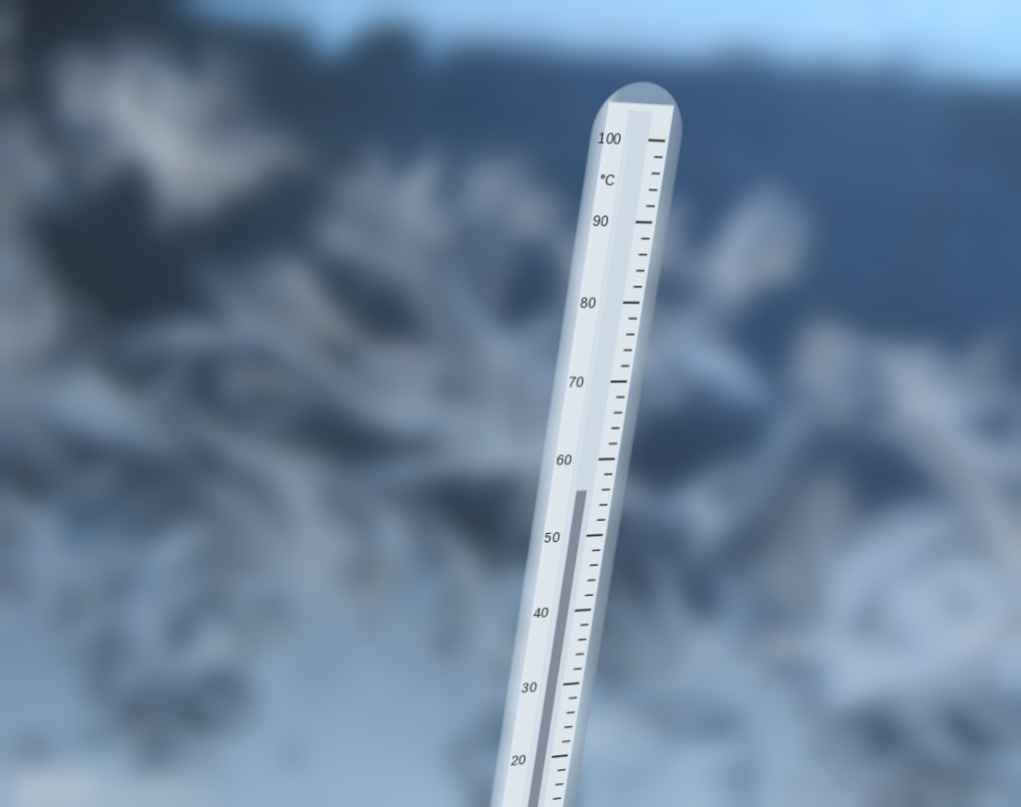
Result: 56
